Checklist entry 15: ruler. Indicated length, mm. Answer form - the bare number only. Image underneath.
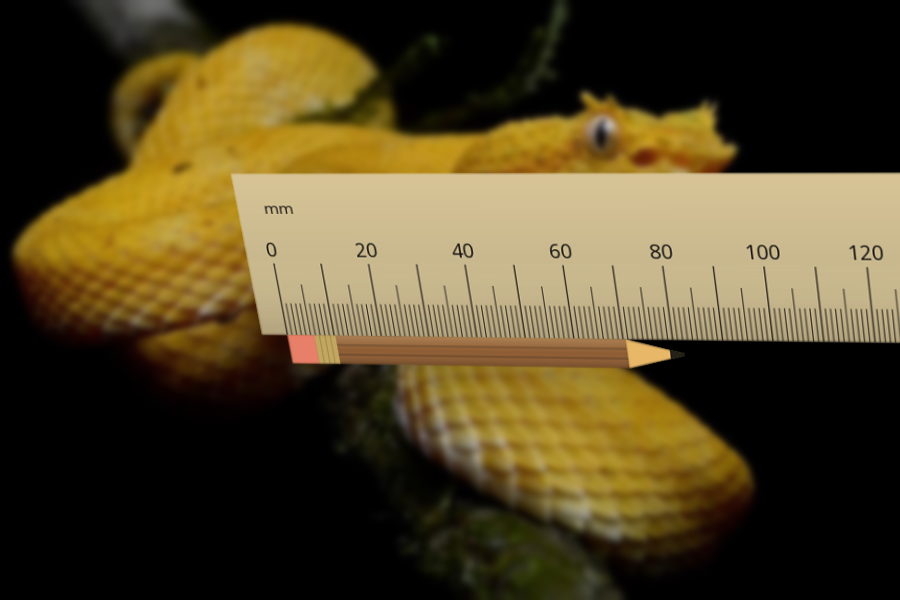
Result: 82
